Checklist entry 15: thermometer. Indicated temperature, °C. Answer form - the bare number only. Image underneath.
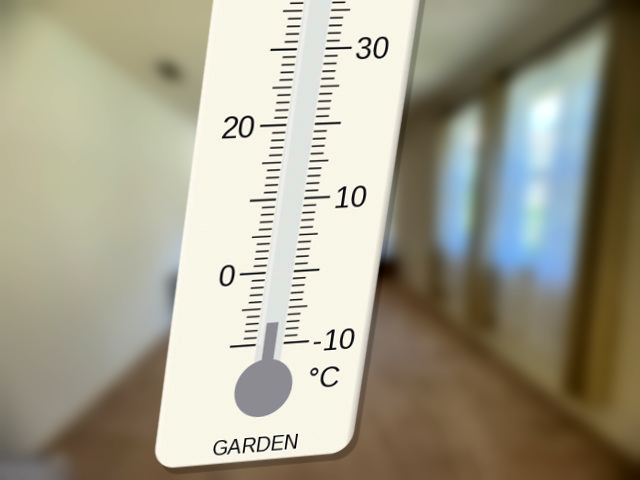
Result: -7
